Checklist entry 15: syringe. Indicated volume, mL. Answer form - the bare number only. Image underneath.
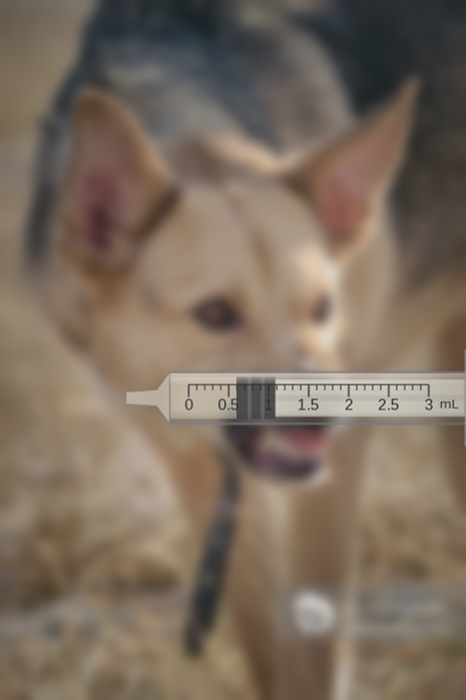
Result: 0.6
